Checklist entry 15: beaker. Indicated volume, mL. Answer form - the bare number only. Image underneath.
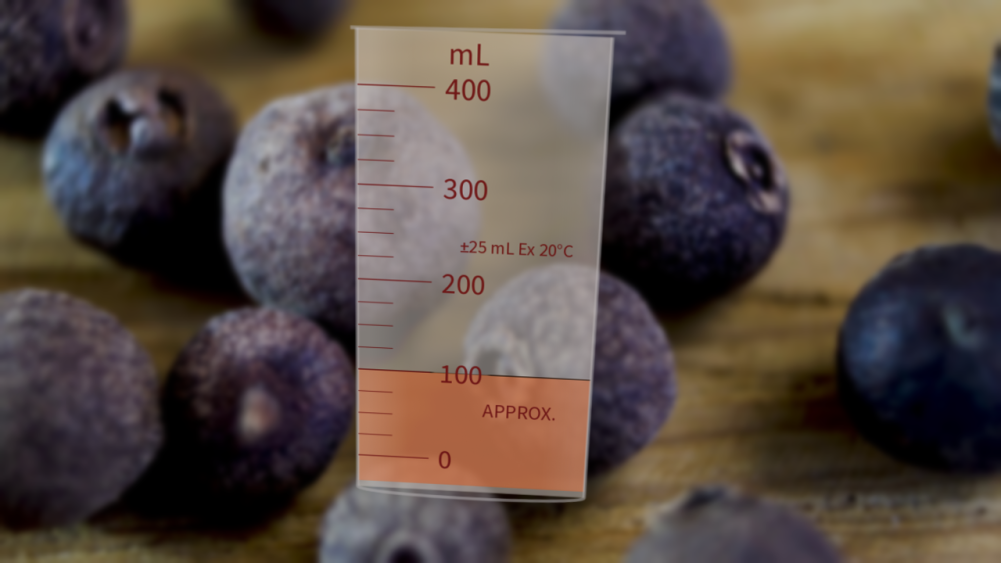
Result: 100
